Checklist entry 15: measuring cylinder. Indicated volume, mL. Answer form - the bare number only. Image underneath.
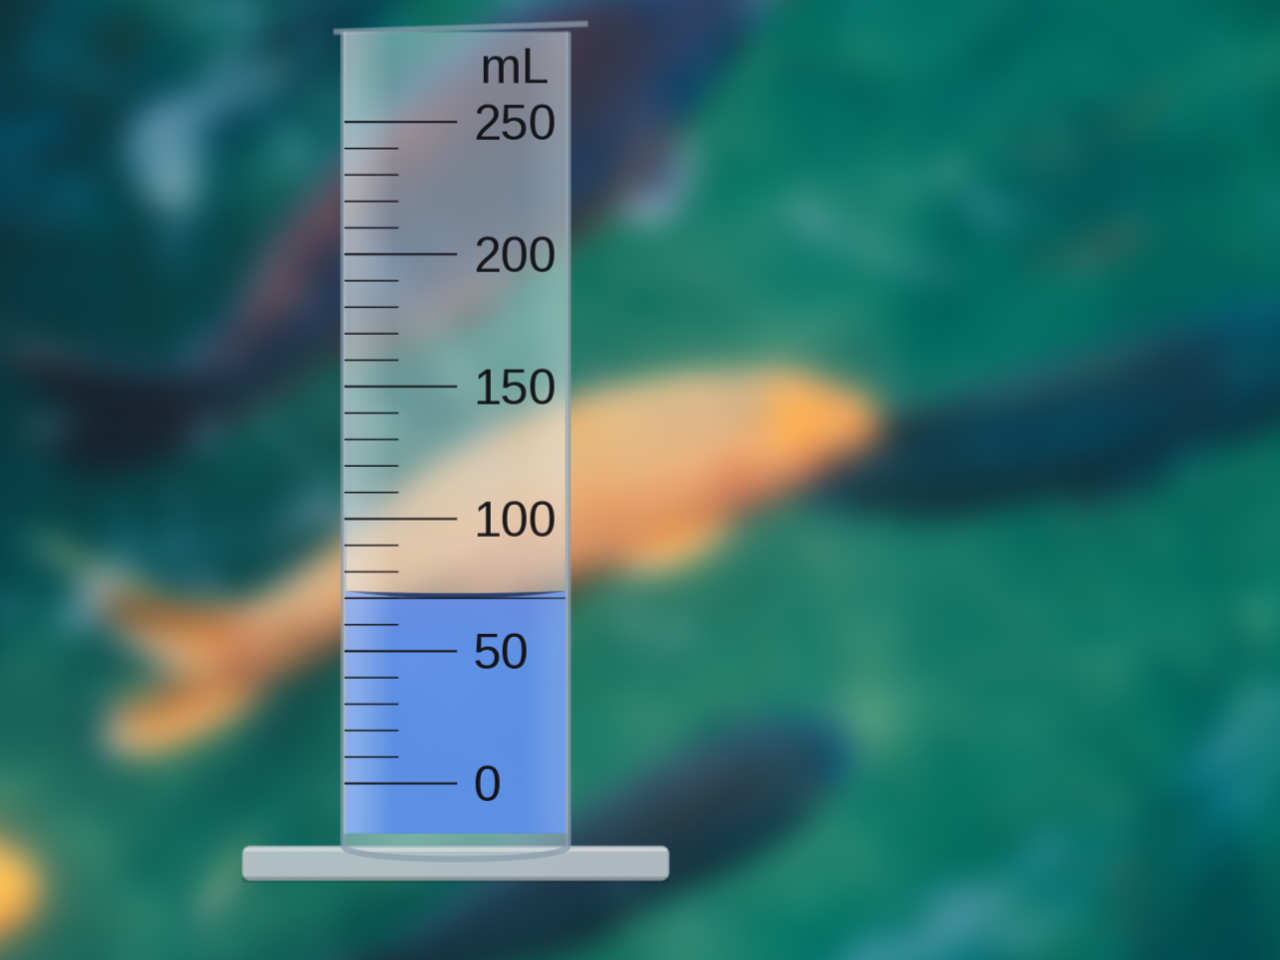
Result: 70
